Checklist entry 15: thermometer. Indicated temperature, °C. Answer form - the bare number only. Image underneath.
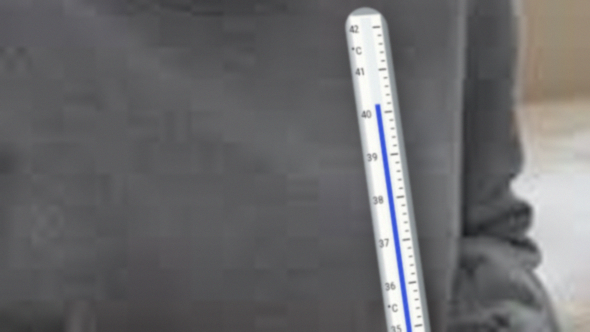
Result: 40.2
